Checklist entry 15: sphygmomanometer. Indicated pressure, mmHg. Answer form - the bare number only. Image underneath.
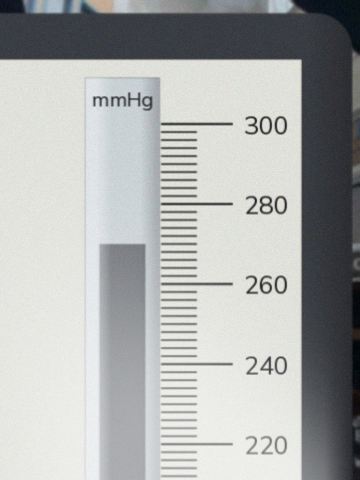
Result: 270
